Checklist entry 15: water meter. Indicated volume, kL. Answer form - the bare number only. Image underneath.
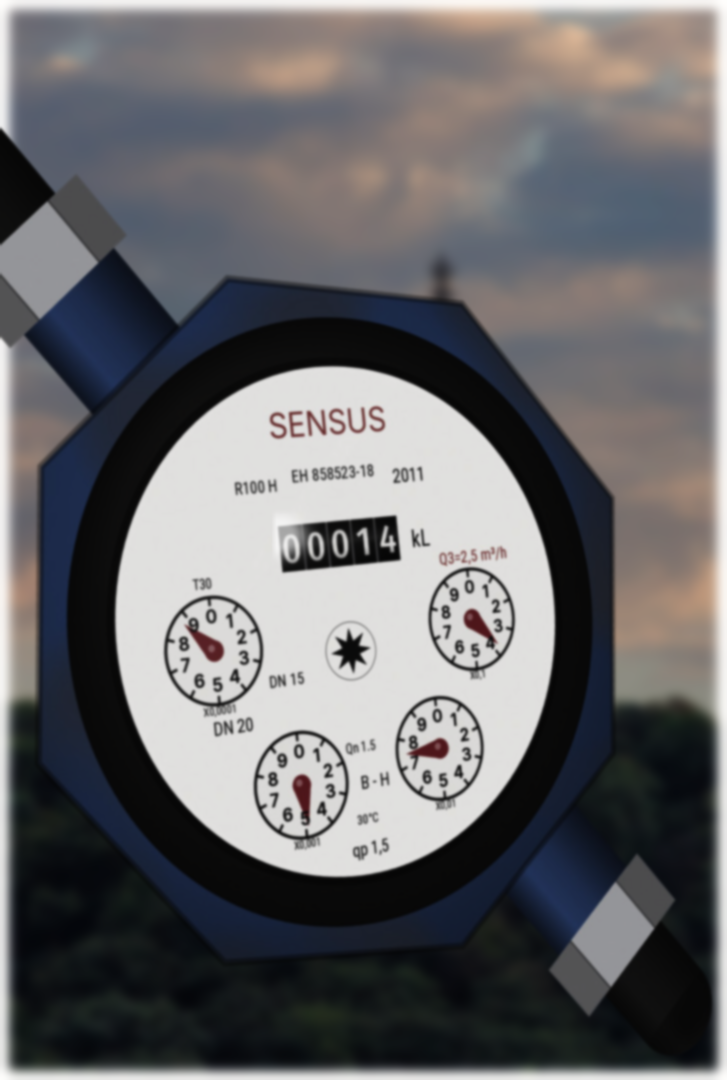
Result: 14.3748
